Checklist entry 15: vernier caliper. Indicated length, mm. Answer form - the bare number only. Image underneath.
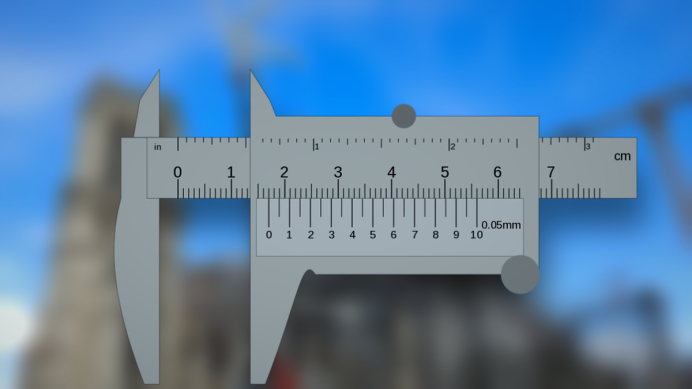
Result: 17.0
